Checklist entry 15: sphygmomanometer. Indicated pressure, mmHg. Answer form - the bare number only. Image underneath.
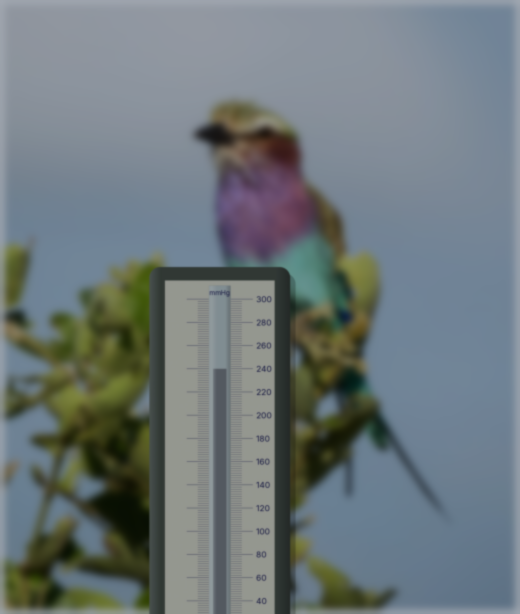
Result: 240
